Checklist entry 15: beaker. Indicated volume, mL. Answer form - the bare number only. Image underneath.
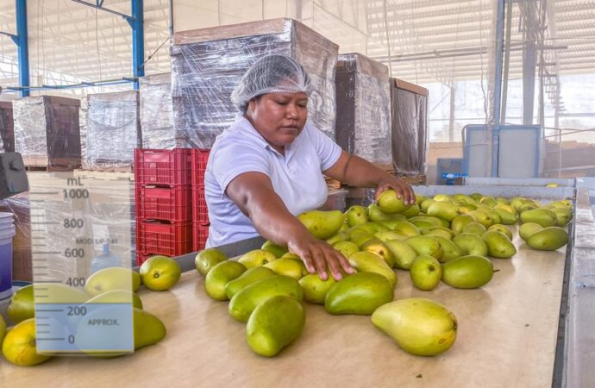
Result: 250
